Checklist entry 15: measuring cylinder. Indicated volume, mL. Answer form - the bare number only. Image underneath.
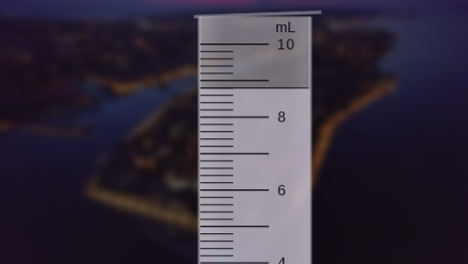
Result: 8.8
